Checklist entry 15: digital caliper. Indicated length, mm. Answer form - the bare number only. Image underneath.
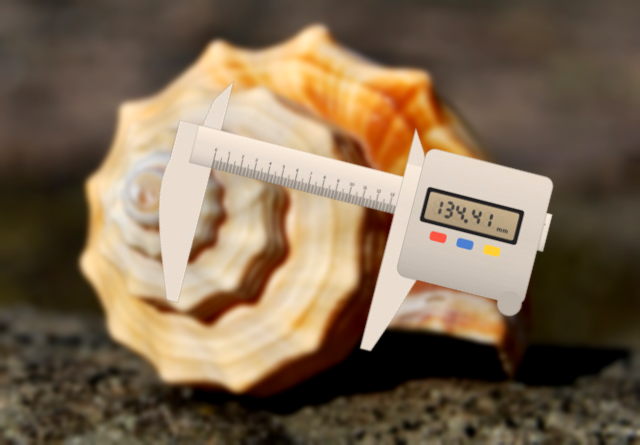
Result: 134.41
